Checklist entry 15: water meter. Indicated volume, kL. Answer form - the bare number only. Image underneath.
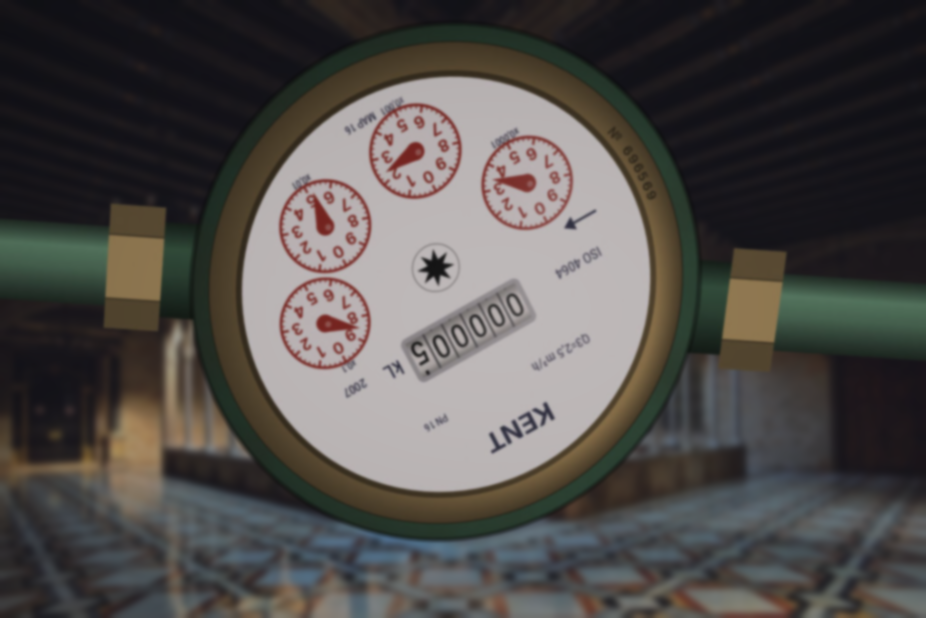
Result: 4.8523
